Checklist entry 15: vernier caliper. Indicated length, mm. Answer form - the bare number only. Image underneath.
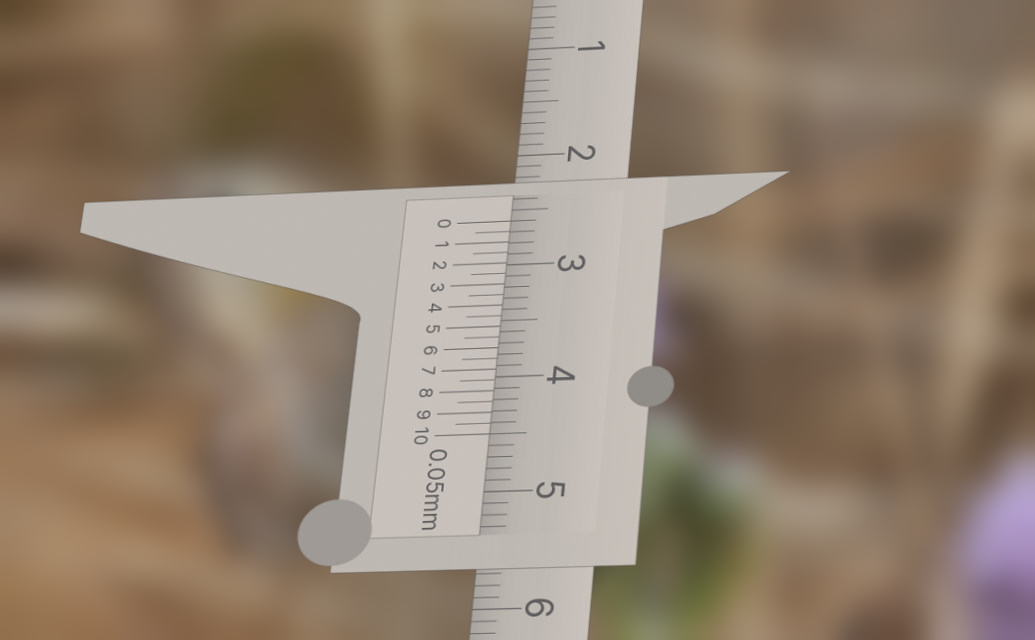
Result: 26.0
